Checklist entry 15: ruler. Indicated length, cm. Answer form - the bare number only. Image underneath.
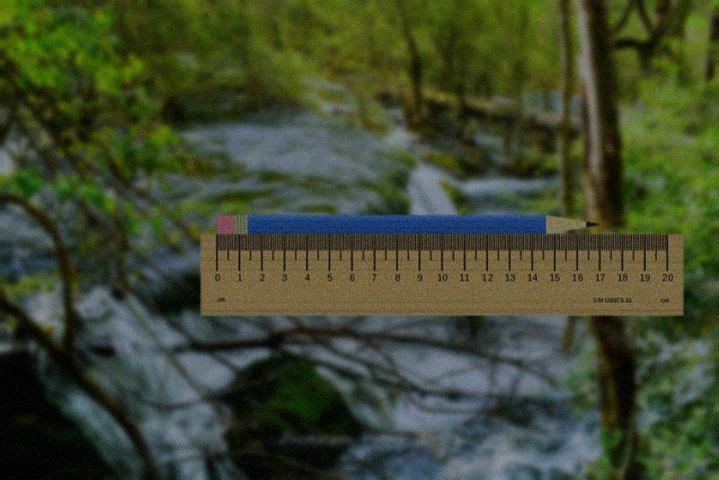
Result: 17
